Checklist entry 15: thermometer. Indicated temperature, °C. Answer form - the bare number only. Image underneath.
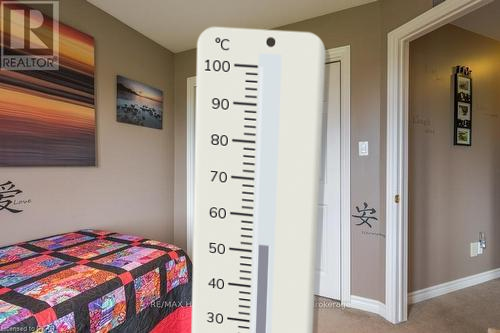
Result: 52
